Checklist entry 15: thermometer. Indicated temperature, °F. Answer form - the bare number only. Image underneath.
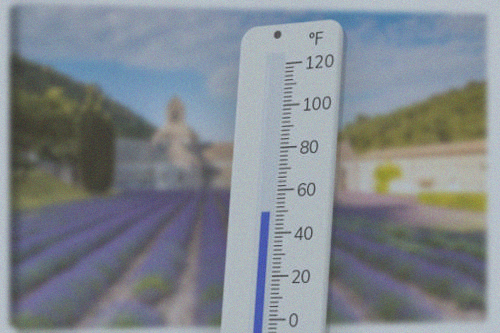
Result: 50
